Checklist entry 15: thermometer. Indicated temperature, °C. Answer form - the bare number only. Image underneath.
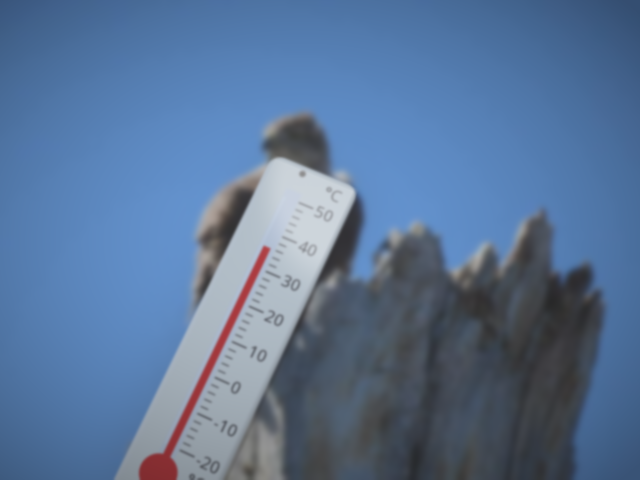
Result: 36
